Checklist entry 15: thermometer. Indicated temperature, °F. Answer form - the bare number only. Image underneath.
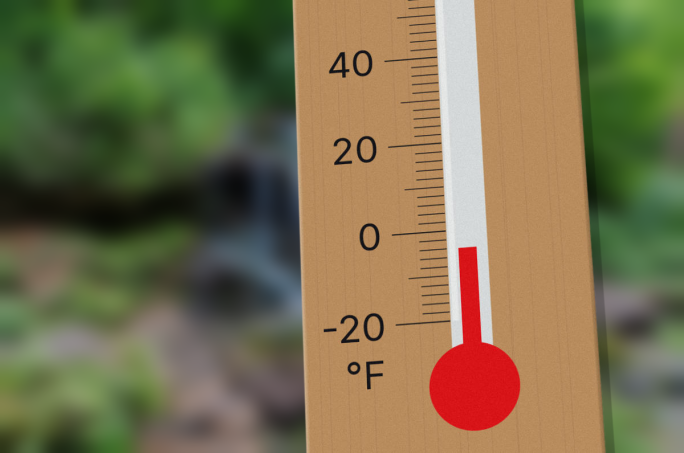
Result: -4
